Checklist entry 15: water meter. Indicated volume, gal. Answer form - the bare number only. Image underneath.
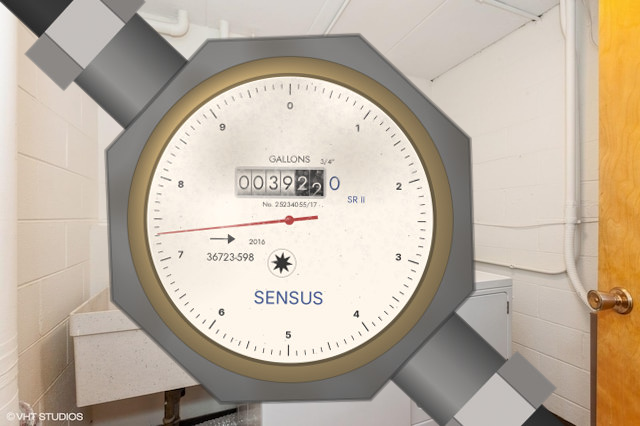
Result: 39217.3
